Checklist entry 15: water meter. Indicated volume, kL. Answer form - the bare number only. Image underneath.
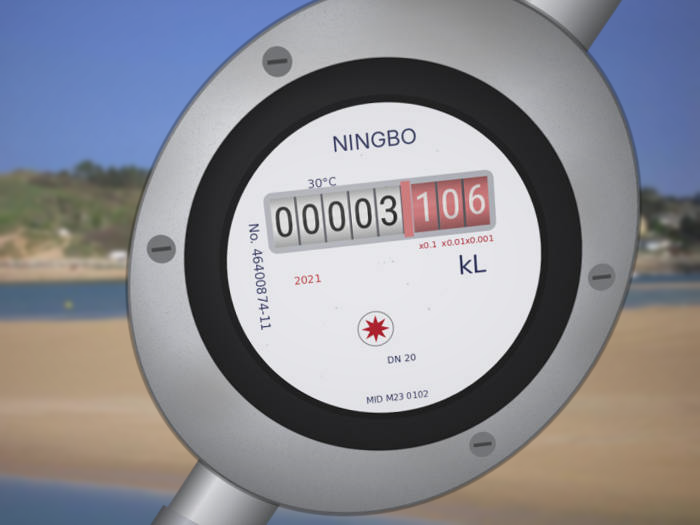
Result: 3.106
